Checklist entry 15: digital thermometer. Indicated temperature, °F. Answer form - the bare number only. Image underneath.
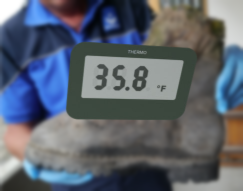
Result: 35.8
